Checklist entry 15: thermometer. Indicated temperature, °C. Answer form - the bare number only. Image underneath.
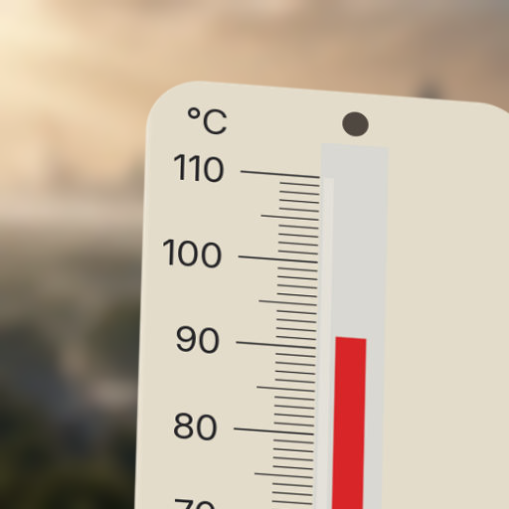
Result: 91.5
